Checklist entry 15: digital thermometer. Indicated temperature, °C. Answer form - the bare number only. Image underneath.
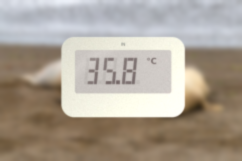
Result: 35.8
